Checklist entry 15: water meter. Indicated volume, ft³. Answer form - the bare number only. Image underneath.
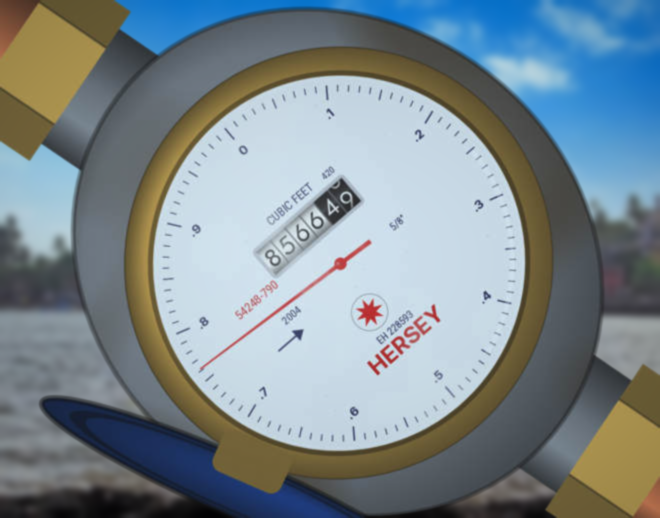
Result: 856648.76
